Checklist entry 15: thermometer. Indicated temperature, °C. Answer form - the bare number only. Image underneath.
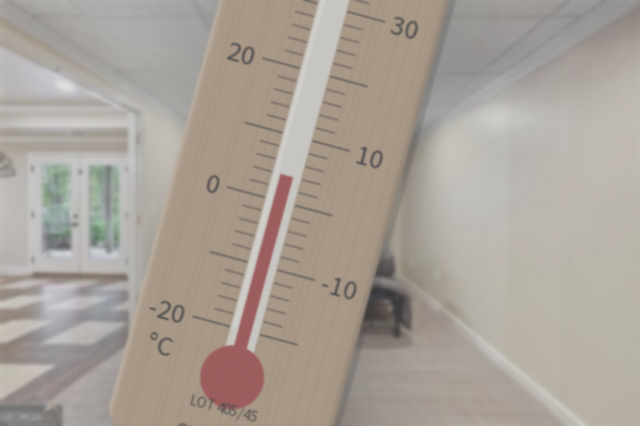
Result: 4
